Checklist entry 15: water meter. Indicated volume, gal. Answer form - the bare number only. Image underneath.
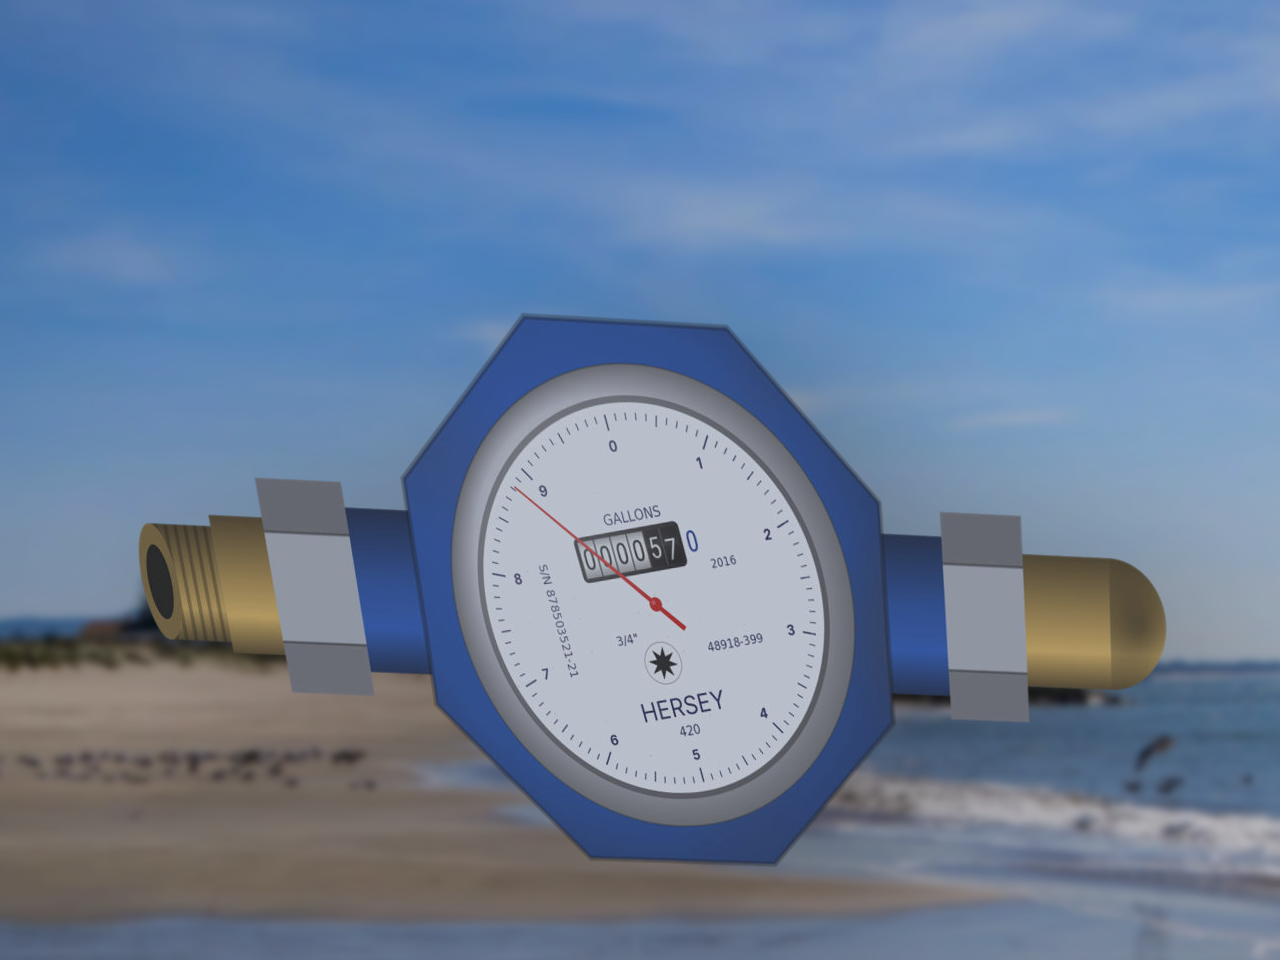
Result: 568.8
